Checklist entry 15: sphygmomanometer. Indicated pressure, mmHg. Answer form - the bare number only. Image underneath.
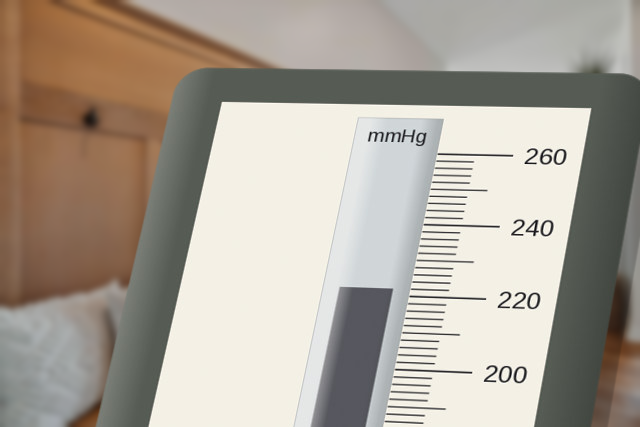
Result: 222
